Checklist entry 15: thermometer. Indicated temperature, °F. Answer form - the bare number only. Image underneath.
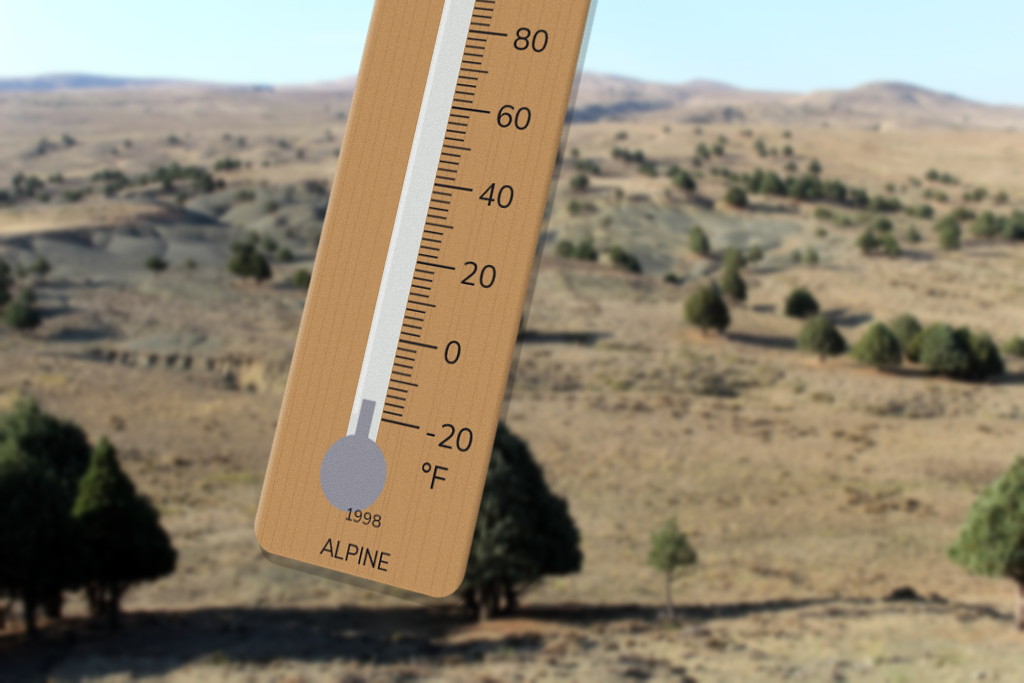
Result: -16
